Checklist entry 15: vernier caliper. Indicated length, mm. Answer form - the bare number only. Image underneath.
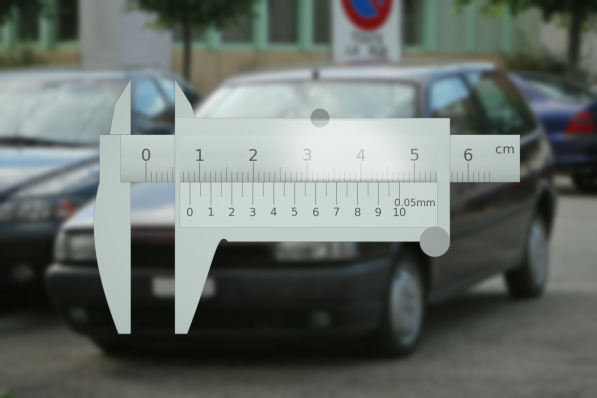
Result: 8.2
